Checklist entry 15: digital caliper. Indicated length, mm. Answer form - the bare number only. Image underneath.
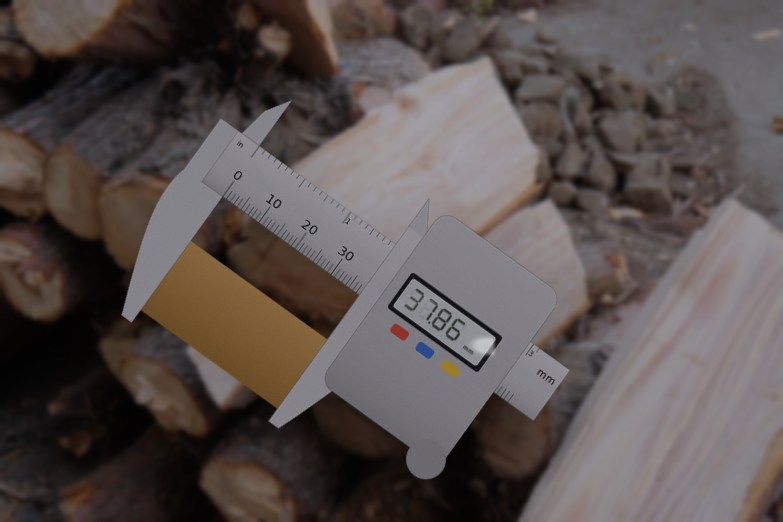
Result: 37.86
